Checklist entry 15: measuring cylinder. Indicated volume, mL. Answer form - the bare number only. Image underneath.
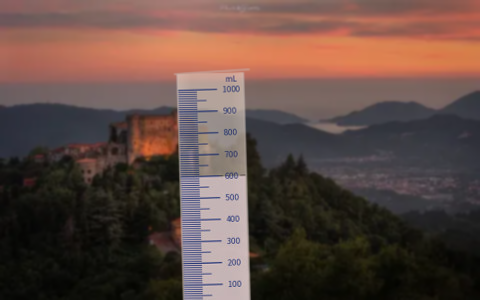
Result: 600
